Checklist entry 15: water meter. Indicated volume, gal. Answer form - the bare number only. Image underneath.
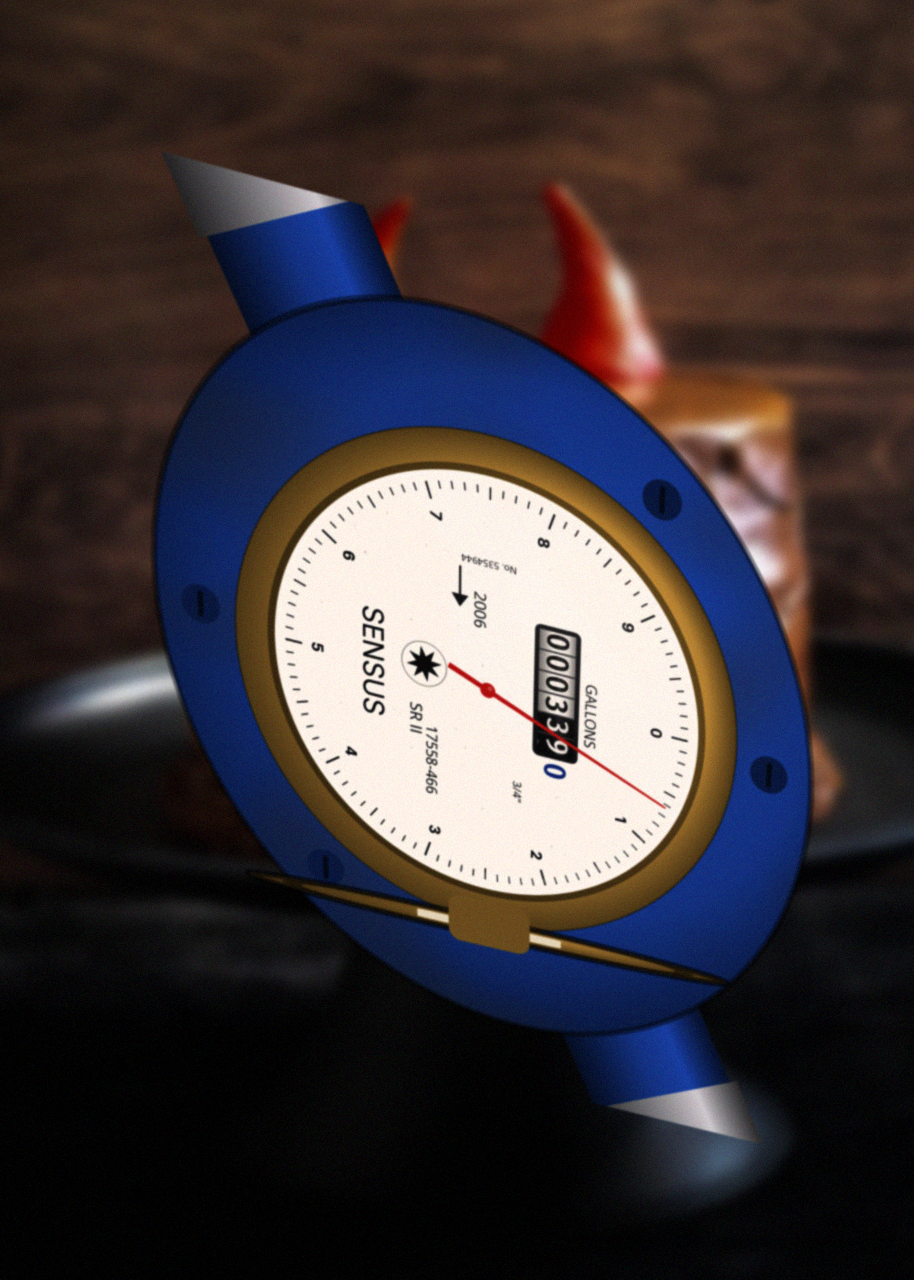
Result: 3390.6
